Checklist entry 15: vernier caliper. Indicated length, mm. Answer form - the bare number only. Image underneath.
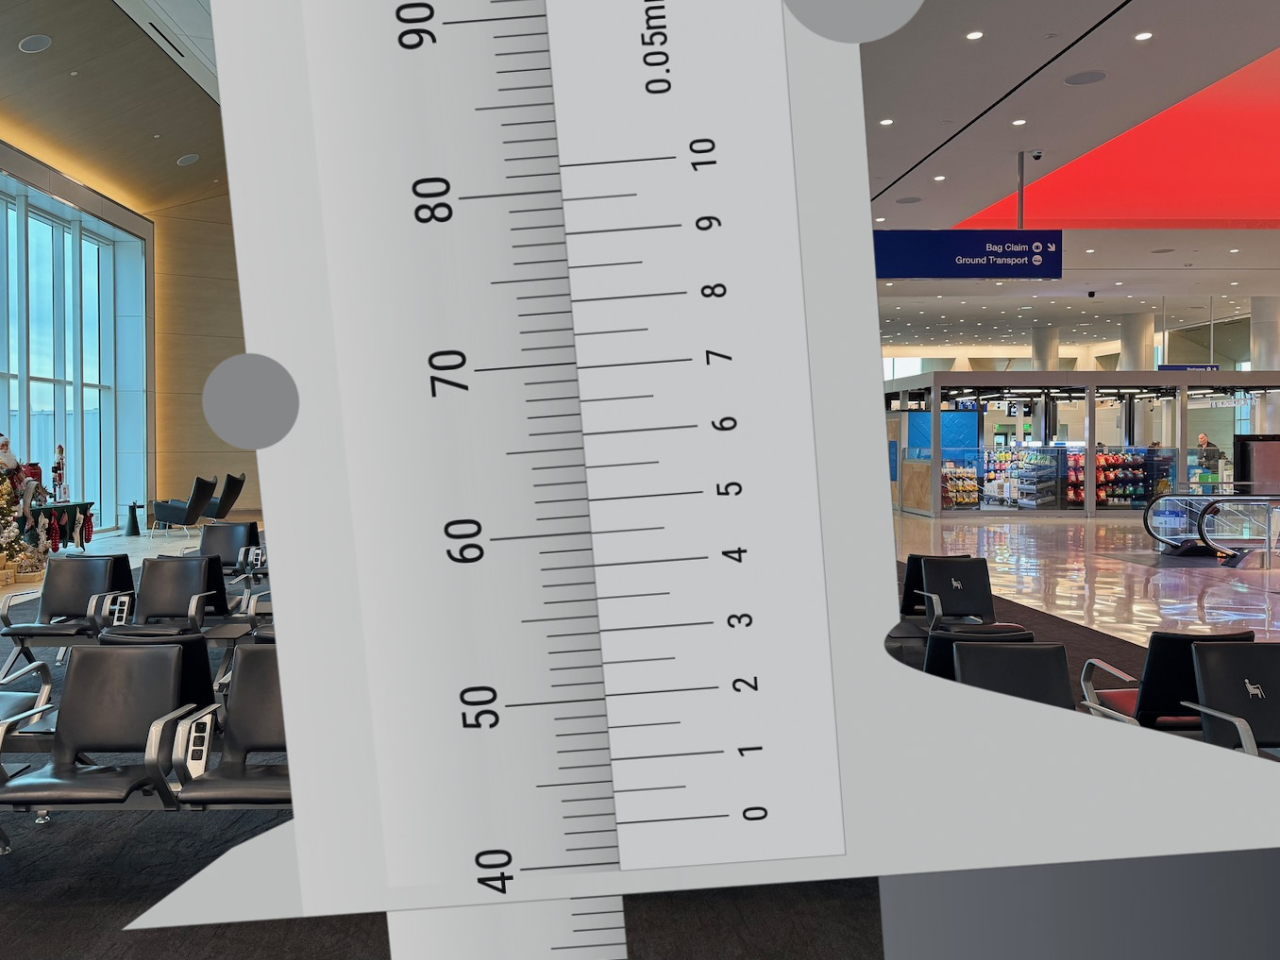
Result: 42.4
